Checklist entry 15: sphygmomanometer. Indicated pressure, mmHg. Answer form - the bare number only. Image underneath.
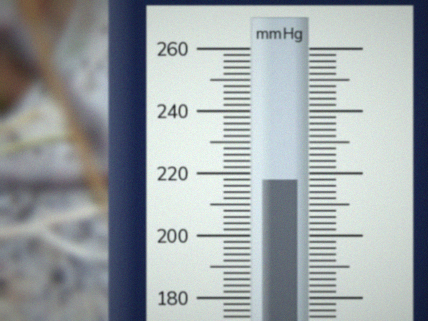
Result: 218
